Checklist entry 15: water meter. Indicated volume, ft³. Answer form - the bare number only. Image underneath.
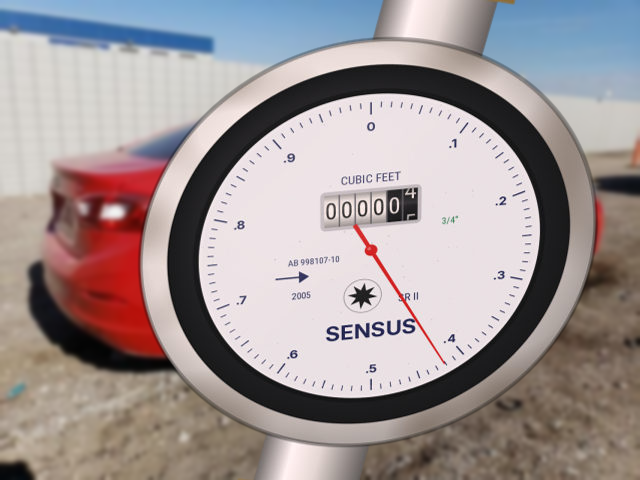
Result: 4.42
